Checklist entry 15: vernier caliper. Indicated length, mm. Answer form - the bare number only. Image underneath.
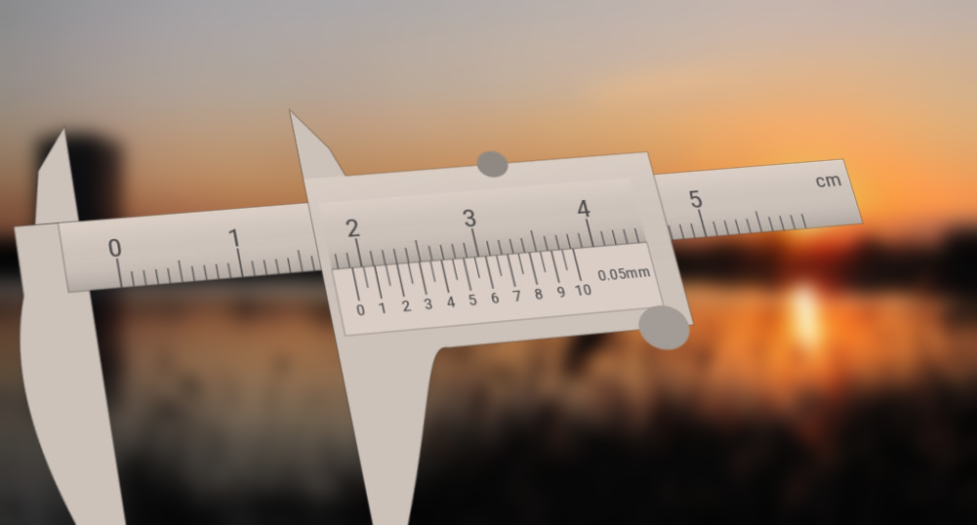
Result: 19.2
